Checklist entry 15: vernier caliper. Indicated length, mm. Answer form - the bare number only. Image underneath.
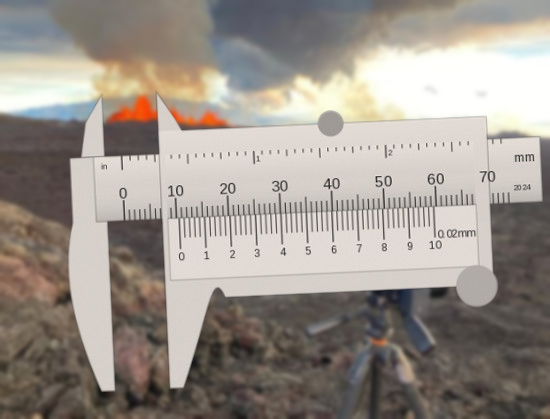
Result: 10.5
